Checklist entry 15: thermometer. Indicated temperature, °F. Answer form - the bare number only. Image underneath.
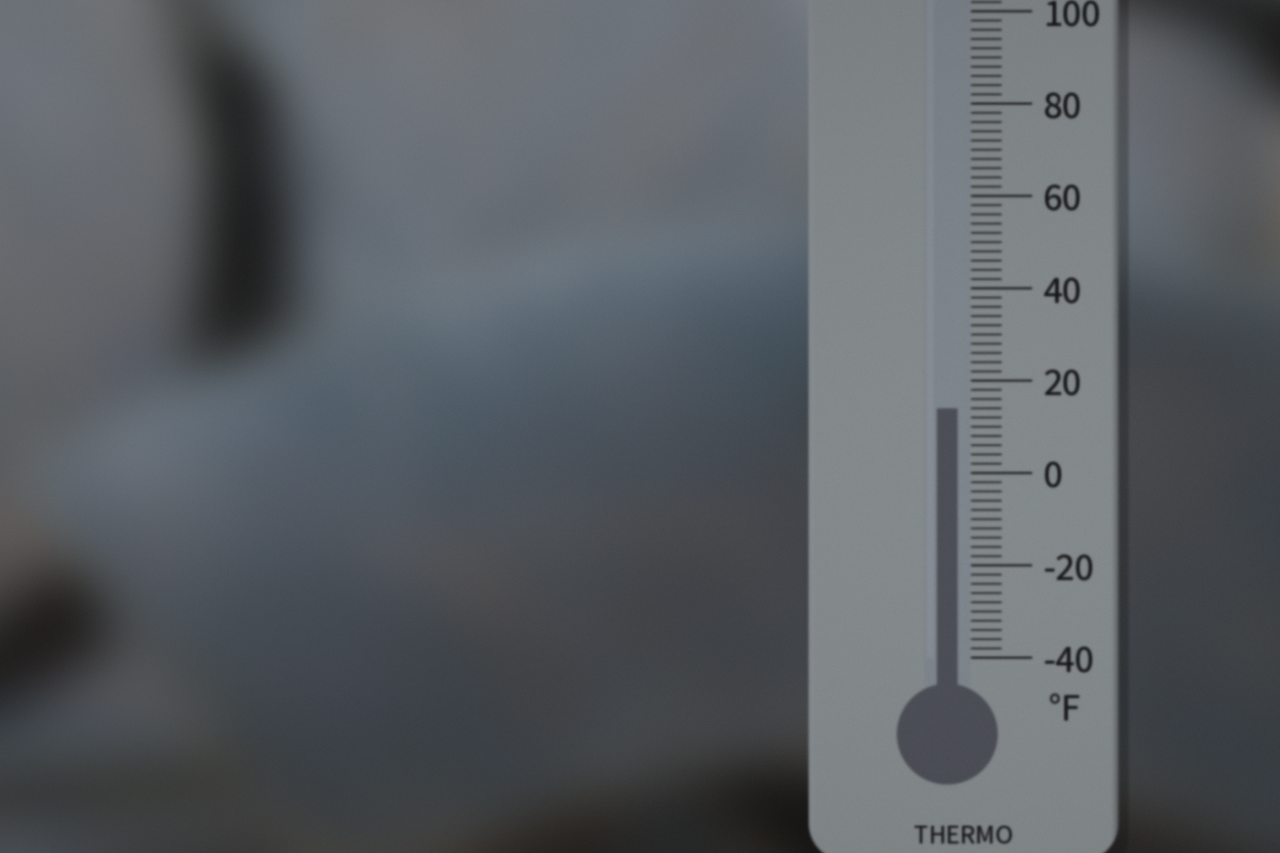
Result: 14
